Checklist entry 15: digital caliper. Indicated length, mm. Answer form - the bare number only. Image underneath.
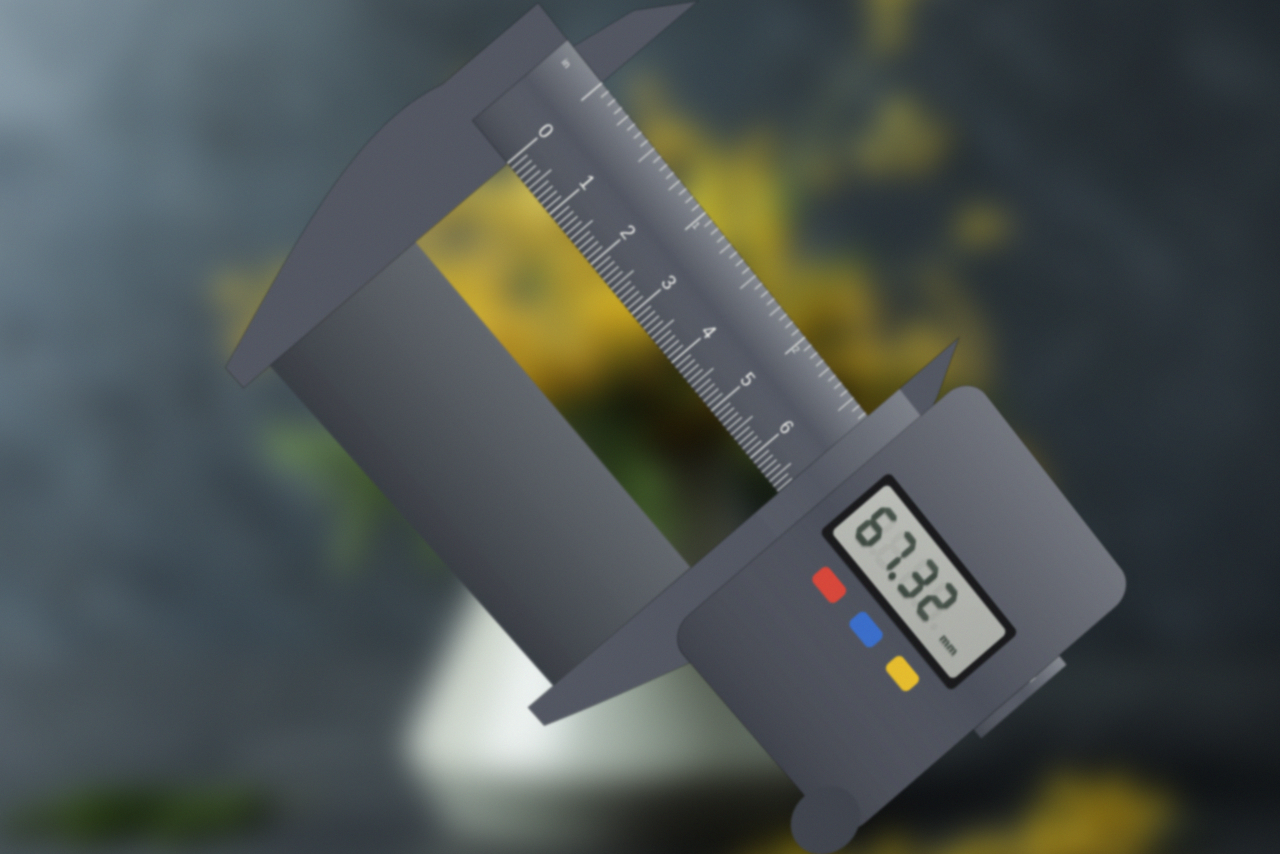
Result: 67.32
